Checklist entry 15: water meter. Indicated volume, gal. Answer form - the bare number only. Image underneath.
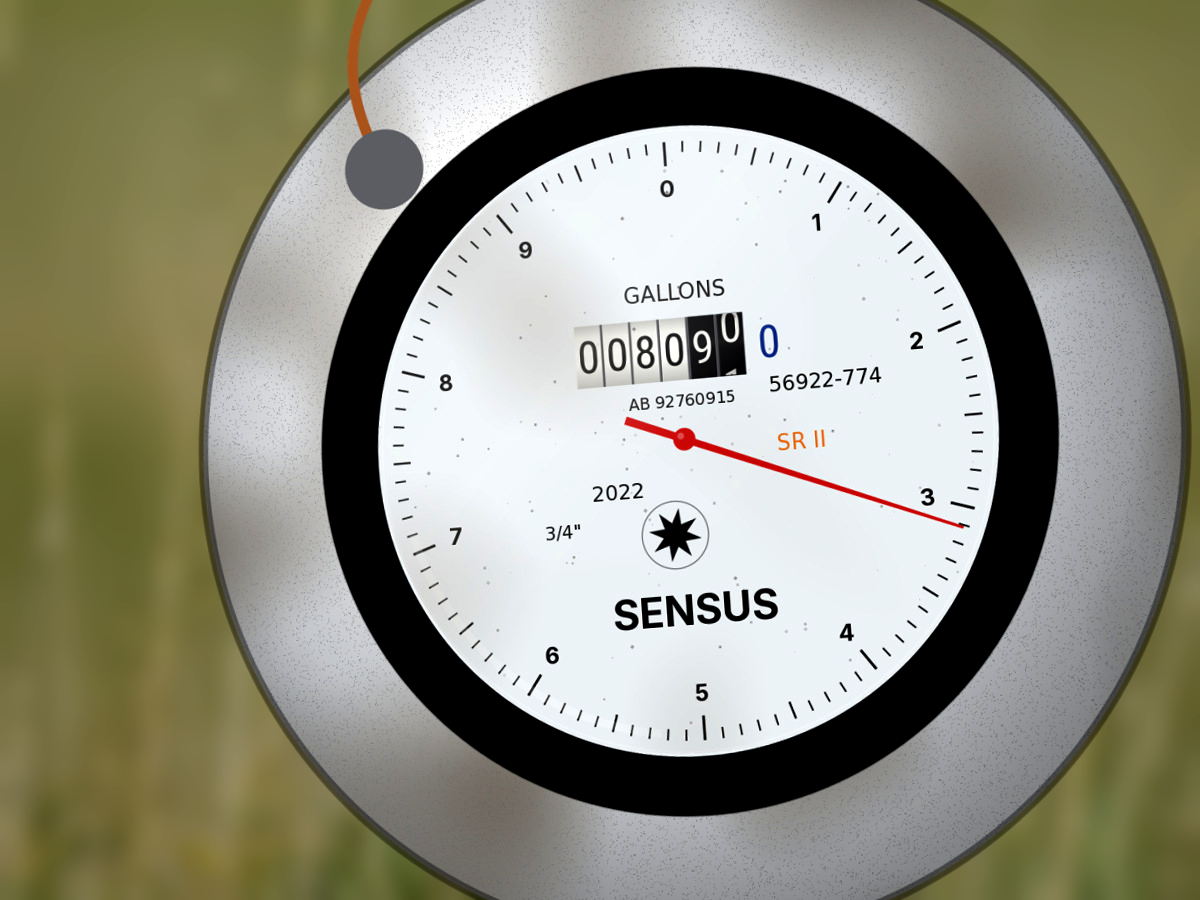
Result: 80903.1
